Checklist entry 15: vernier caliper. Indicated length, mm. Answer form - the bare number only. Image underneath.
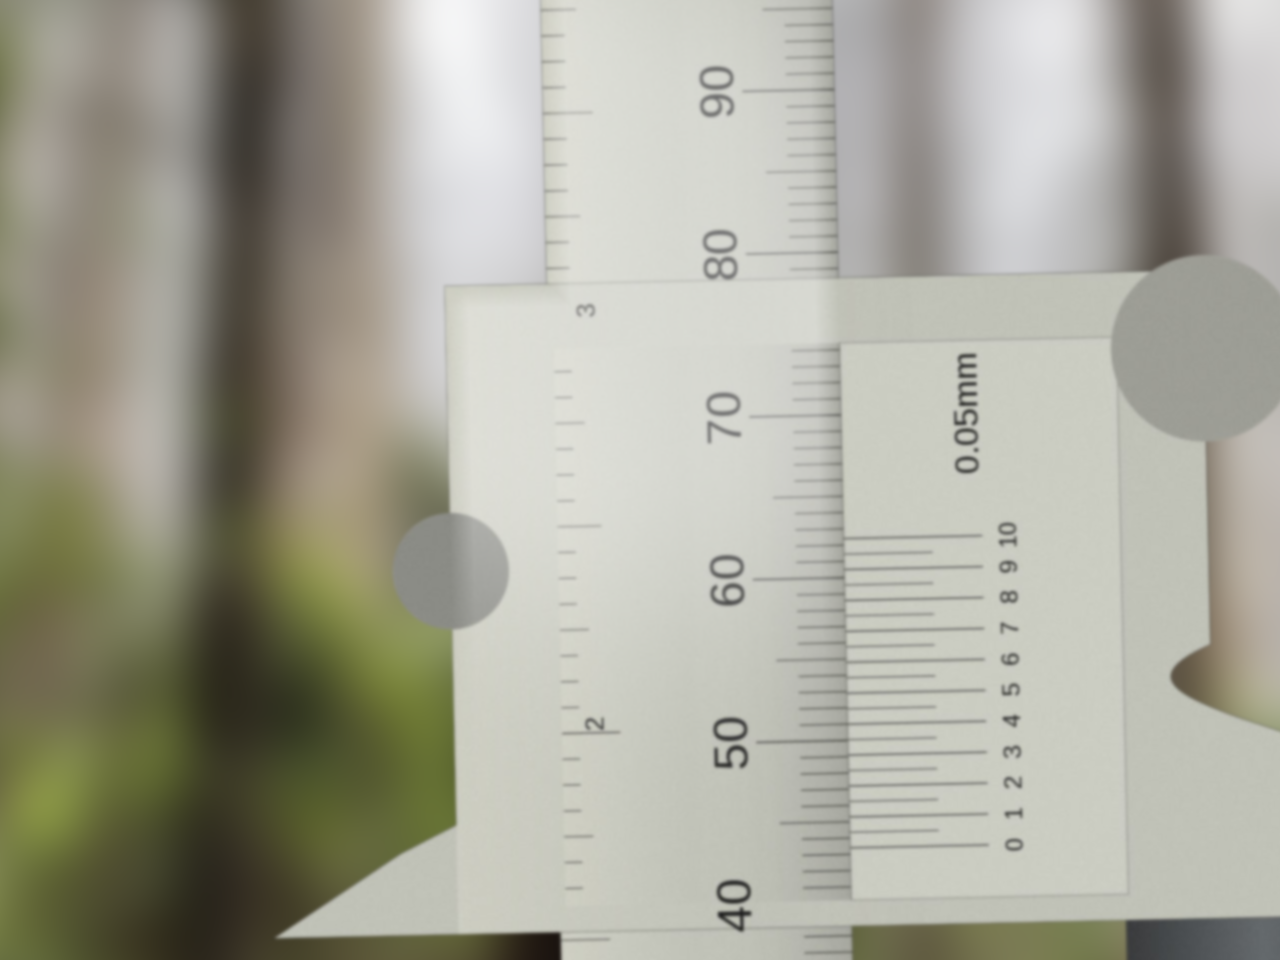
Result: 43.4
